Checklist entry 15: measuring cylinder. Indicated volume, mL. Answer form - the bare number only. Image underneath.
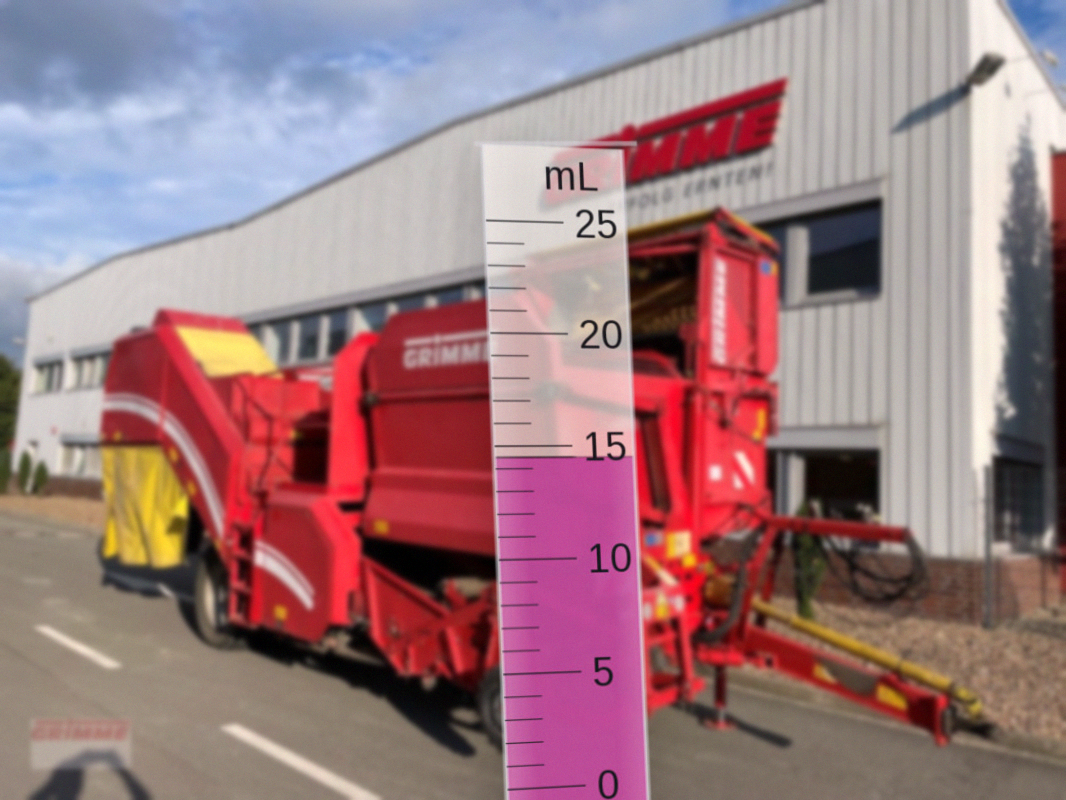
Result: 14.5
